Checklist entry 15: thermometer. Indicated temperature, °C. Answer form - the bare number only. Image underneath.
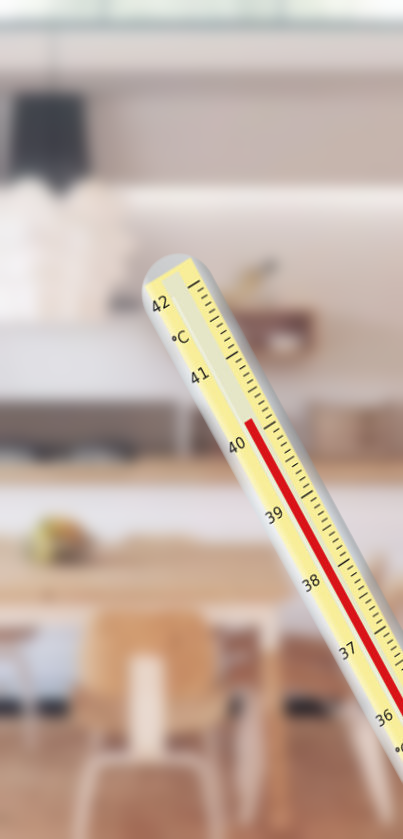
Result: 40.2
